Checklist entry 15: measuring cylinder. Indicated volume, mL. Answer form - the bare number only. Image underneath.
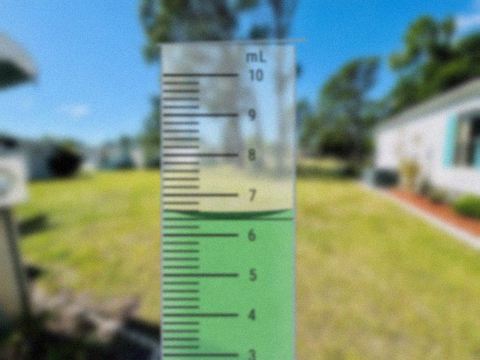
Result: 6.4
